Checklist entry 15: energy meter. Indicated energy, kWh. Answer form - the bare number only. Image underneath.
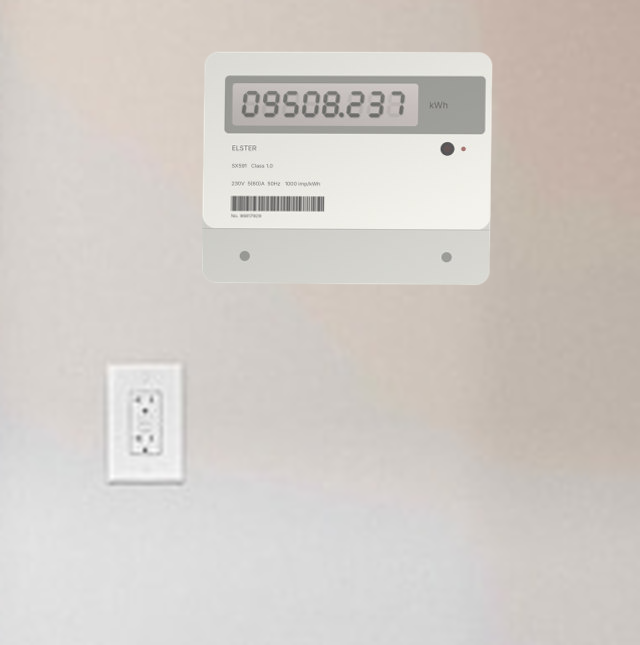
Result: 9508.237
